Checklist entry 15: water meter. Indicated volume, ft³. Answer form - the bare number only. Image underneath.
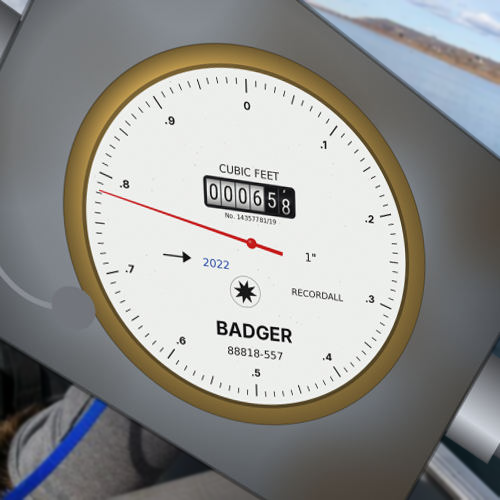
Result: 657.78
